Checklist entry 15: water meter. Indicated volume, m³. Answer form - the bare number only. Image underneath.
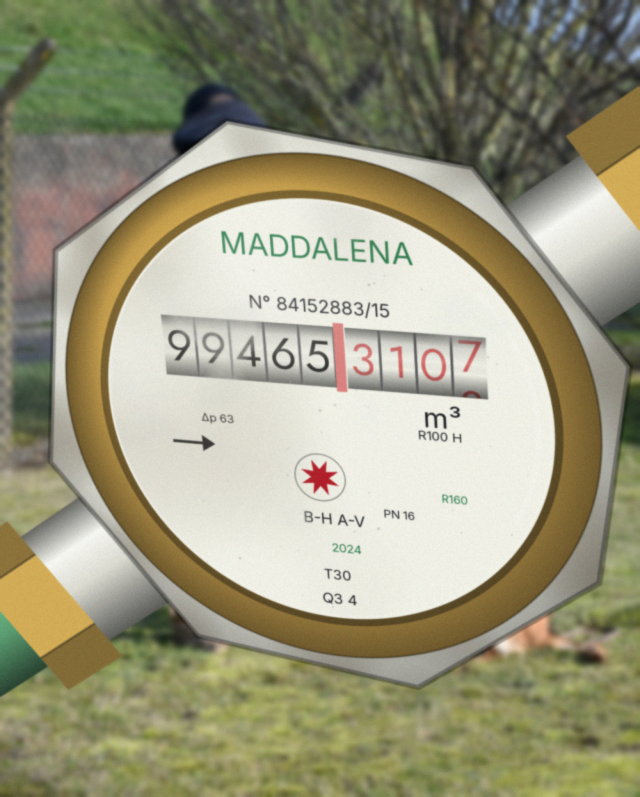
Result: 99465.3107
